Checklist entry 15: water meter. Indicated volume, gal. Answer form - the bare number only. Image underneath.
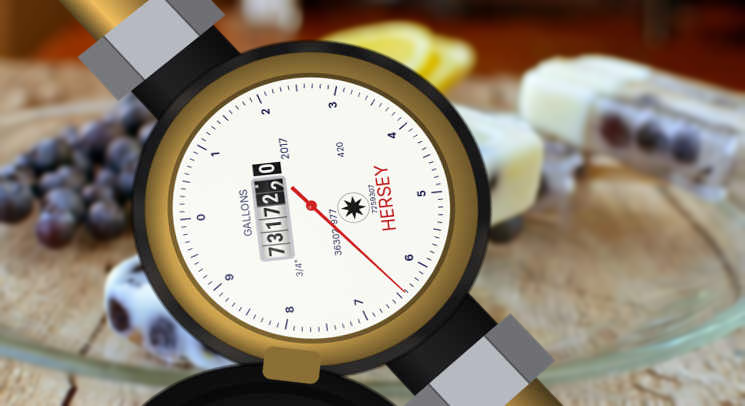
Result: 7317216.4
